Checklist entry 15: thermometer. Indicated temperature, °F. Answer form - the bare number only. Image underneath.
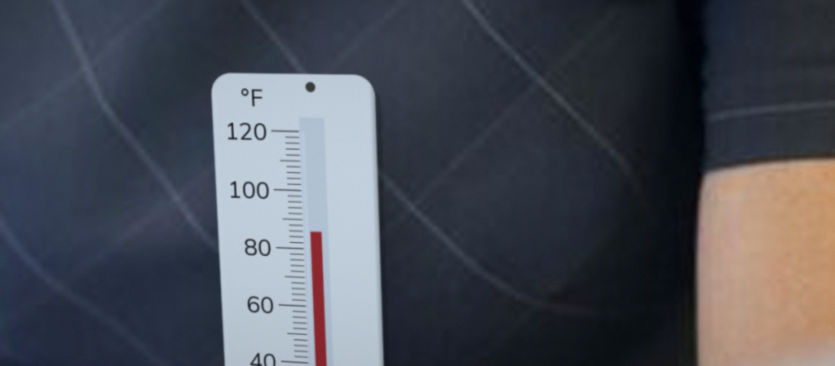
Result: 86
